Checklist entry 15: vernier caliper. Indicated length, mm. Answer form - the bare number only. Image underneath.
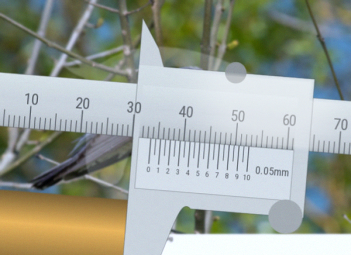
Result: 33.6
